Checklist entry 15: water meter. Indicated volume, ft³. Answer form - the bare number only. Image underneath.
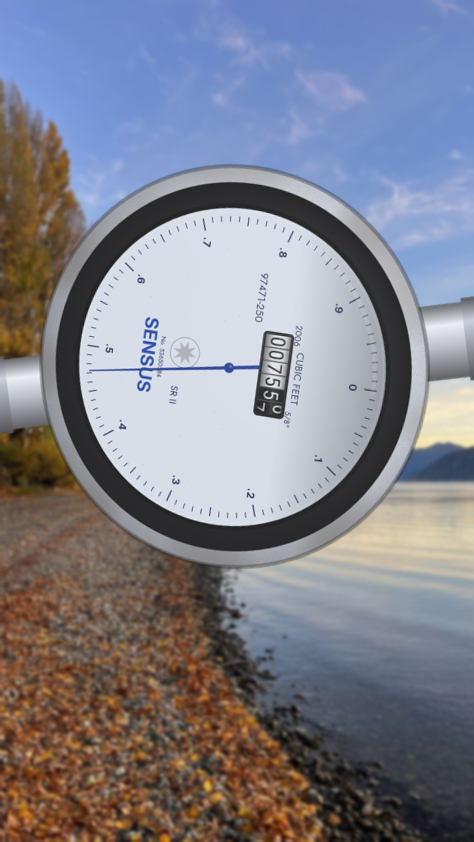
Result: 7556.47
